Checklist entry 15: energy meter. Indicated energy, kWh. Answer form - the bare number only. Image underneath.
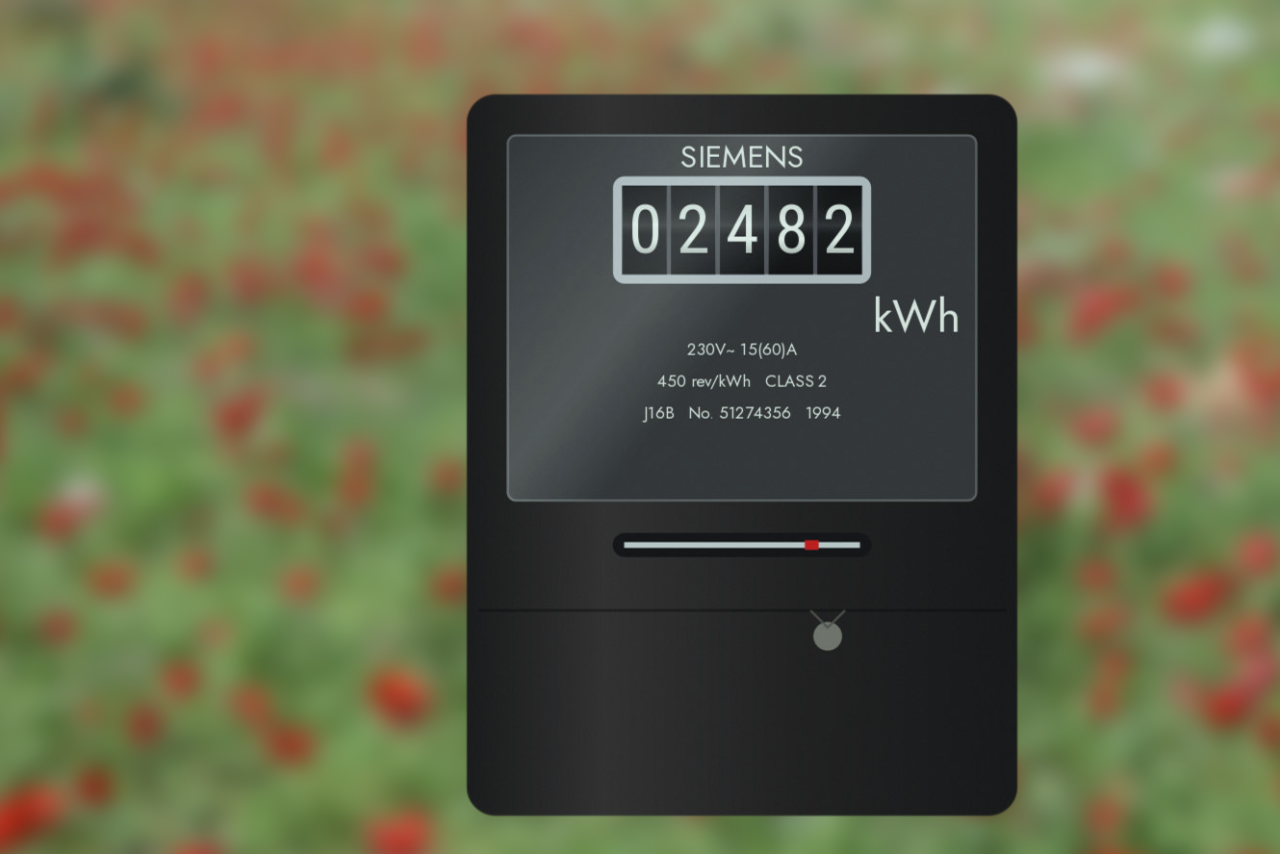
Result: 2482
